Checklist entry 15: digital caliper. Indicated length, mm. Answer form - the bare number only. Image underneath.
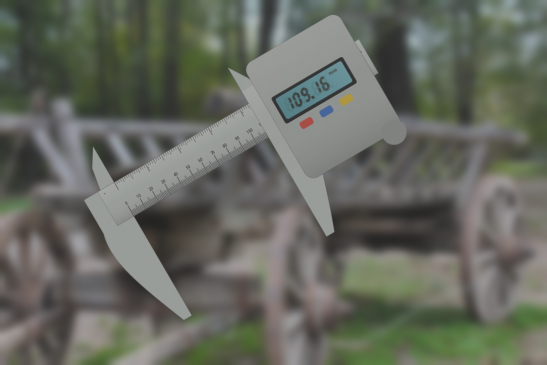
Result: 109.16
